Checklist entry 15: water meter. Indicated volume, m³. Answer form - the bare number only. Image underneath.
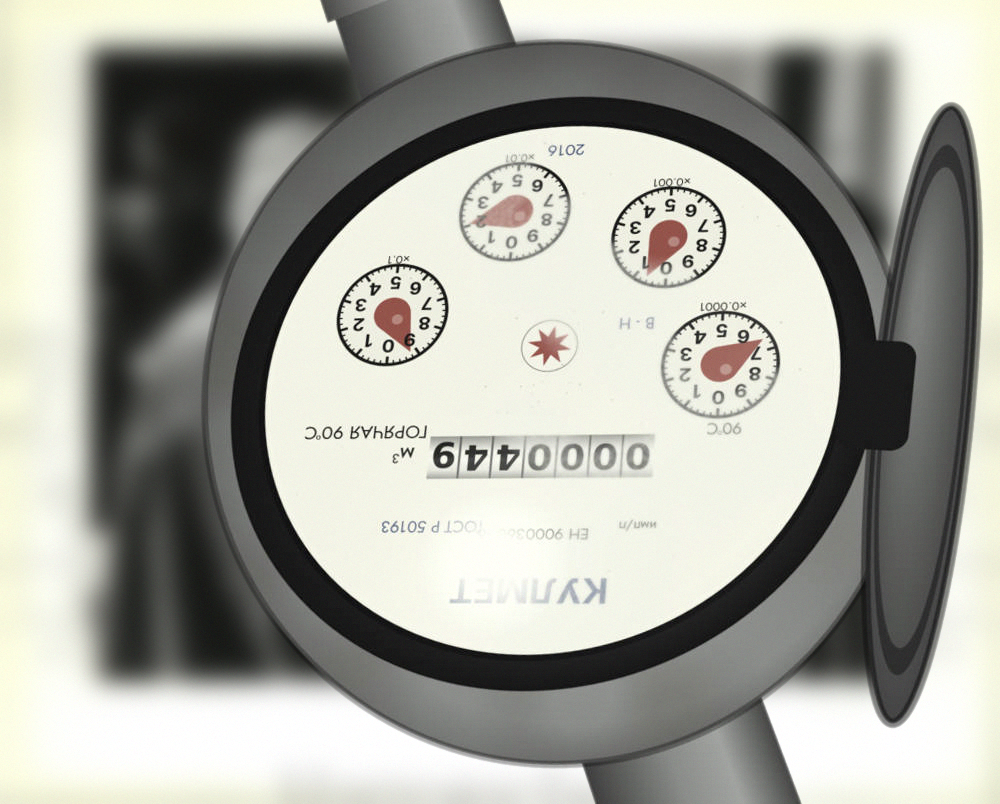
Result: 448.9206
